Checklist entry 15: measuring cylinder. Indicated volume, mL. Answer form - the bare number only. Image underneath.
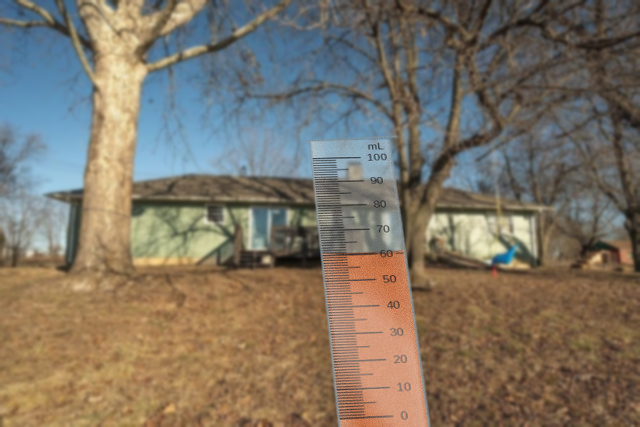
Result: 60
